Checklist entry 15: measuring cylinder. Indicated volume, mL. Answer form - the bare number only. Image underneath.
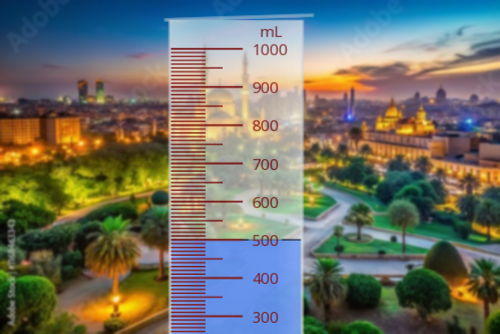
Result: 500
